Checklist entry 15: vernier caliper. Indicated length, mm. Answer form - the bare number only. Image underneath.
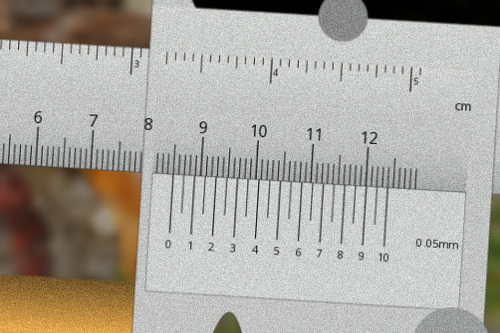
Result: 85.0
